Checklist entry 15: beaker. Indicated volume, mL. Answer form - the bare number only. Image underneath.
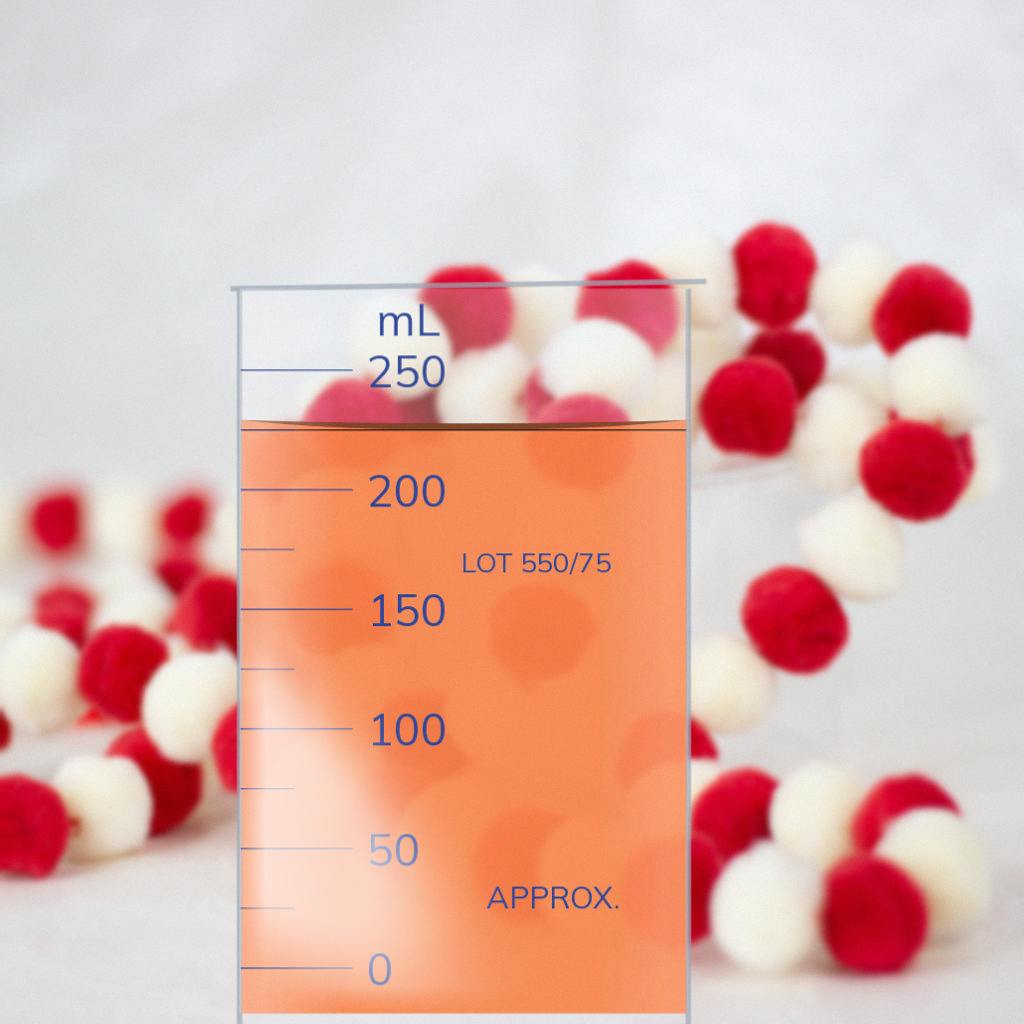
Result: 225
